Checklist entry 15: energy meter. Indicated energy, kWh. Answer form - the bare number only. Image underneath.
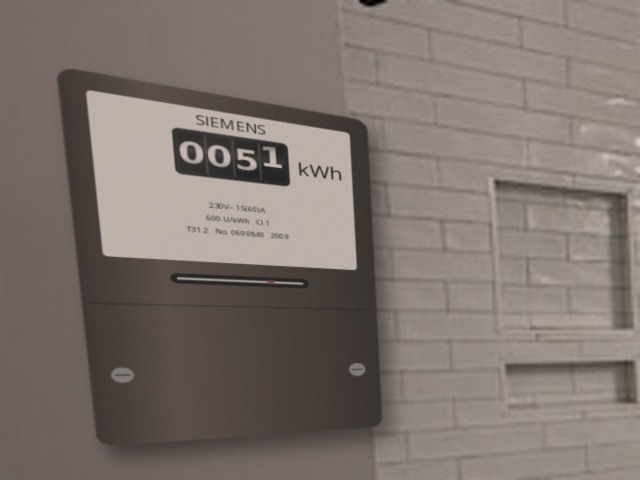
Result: 51
